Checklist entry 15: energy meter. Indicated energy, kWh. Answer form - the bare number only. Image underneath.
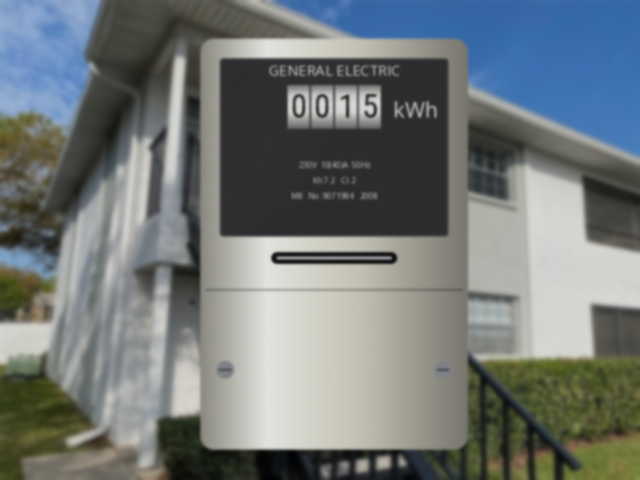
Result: 15
